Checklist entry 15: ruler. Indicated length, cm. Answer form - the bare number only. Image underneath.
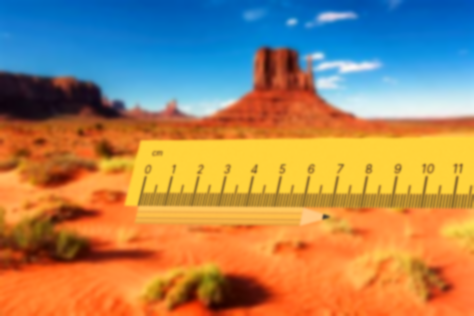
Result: 7
